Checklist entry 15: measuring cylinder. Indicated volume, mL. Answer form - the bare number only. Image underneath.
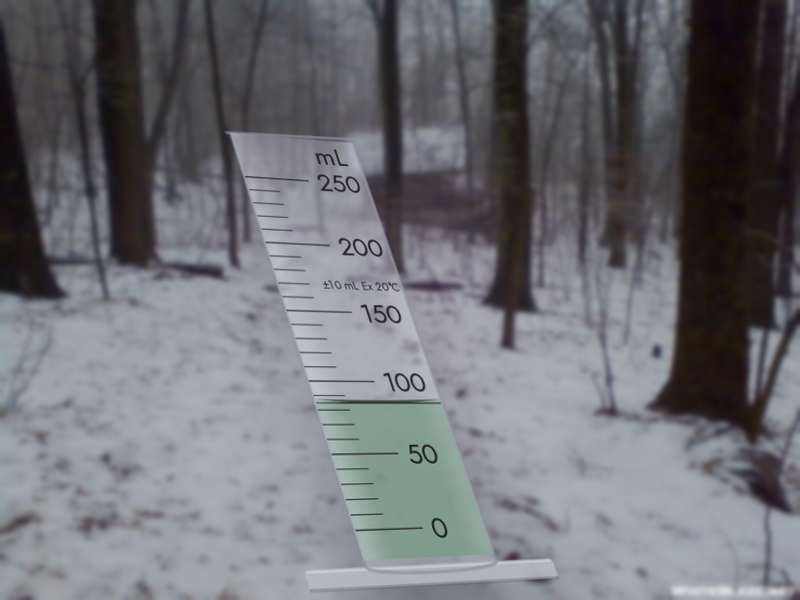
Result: 85
